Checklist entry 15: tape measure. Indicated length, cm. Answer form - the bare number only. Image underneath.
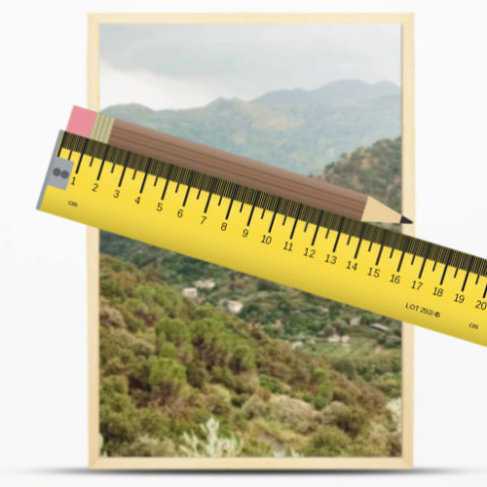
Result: 16
